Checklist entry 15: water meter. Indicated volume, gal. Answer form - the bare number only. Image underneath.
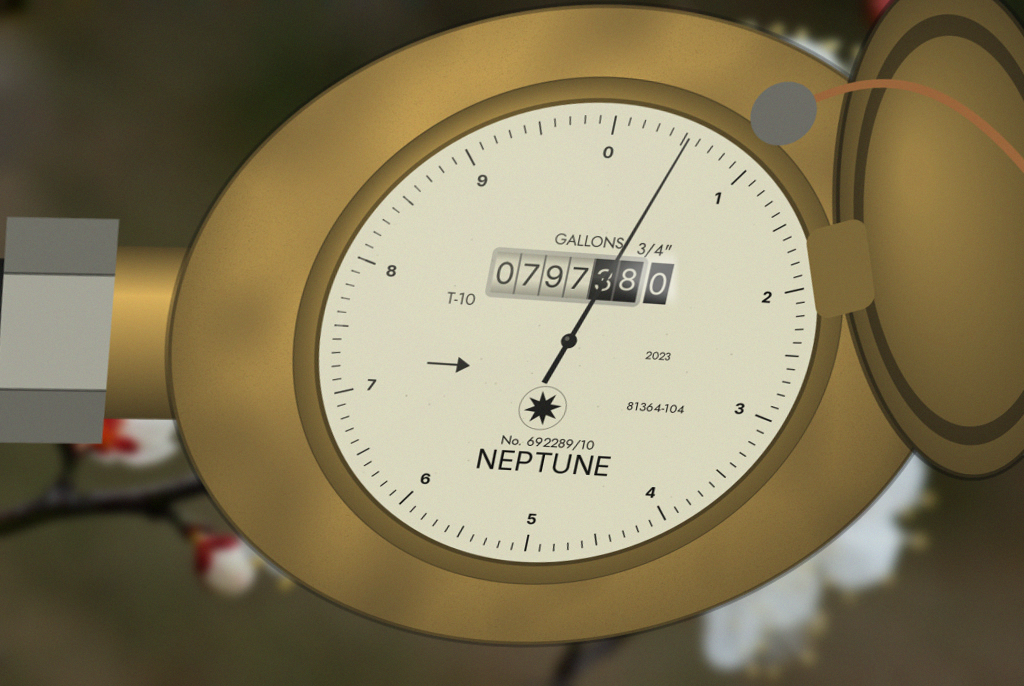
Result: 797380.5
